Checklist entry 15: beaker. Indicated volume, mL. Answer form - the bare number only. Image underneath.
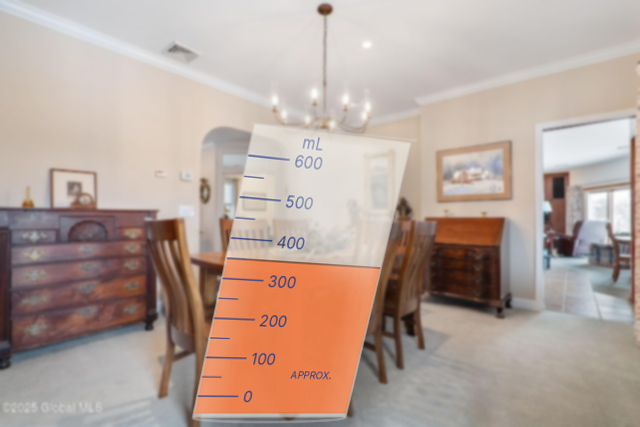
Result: 350
